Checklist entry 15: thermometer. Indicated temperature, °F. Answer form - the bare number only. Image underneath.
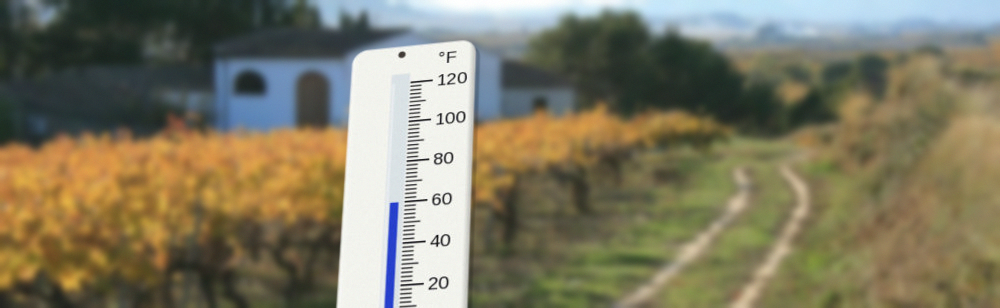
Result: 60
